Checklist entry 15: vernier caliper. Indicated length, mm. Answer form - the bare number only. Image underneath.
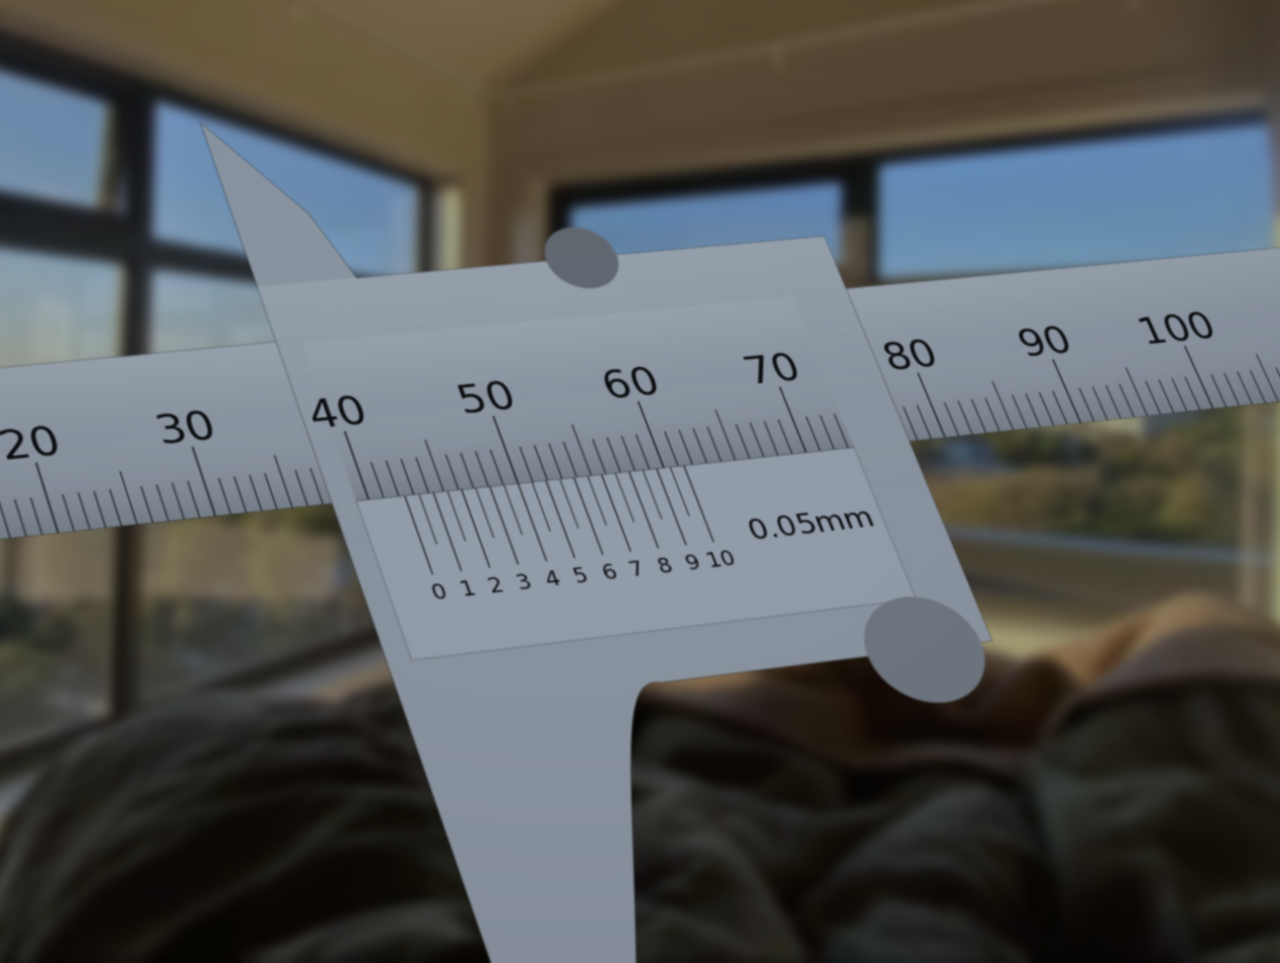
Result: 42.4
